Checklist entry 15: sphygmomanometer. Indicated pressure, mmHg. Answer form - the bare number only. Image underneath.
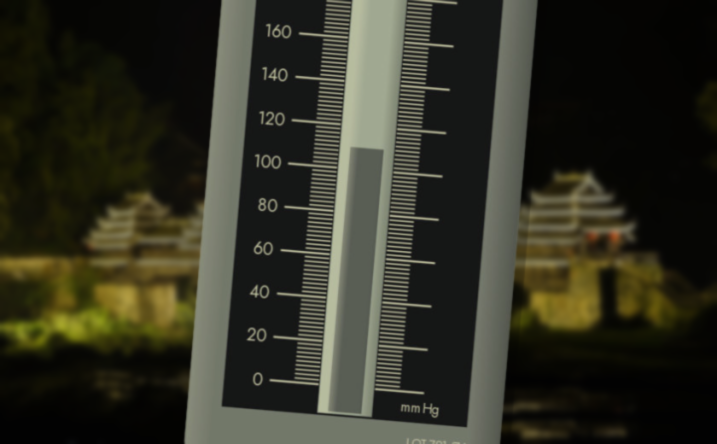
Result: 110
